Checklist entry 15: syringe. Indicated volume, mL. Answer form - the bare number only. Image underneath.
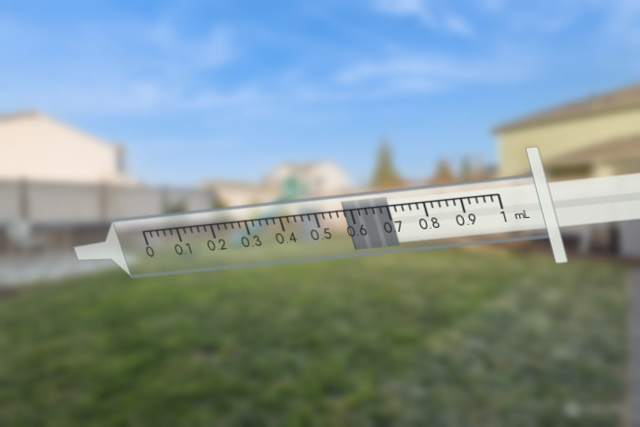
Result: 0.58
